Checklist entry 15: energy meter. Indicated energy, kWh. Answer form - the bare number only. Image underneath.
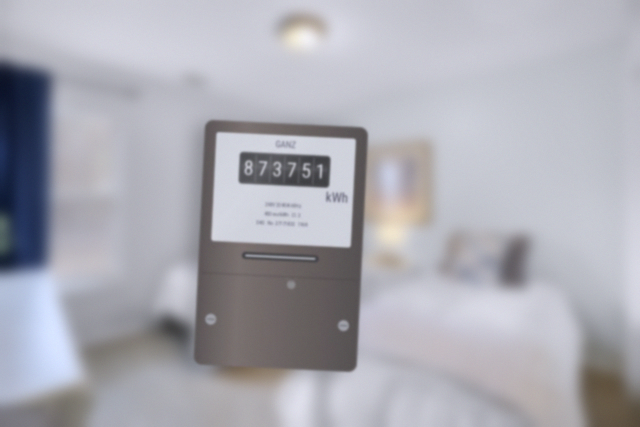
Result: 873751
